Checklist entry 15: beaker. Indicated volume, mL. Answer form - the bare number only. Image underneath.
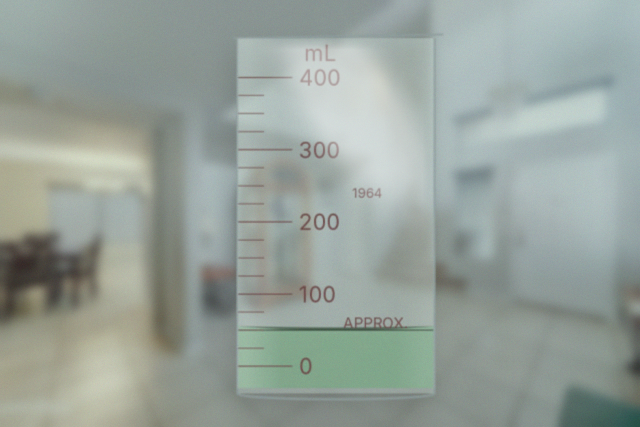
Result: 50
